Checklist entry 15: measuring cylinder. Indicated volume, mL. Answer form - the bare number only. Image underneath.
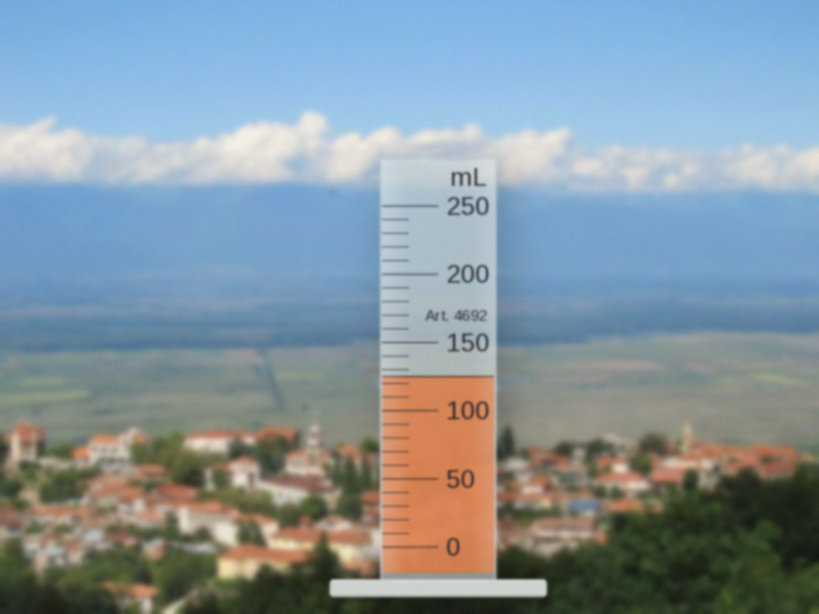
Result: 125
